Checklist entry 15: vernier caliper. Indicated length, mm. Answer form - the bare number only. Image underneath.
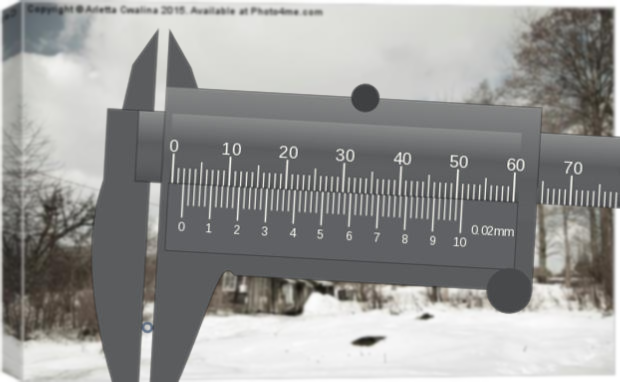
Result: 2.0
